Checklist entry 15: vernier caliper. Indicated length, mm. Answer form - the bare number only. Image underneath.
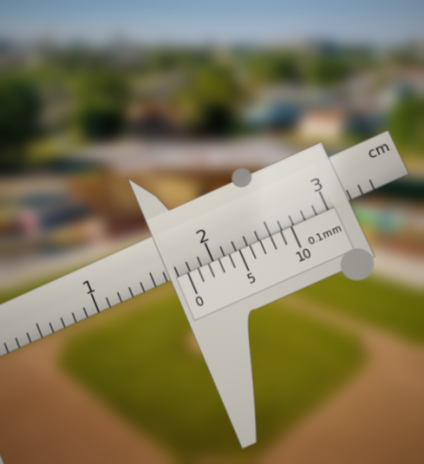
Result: 17.8
